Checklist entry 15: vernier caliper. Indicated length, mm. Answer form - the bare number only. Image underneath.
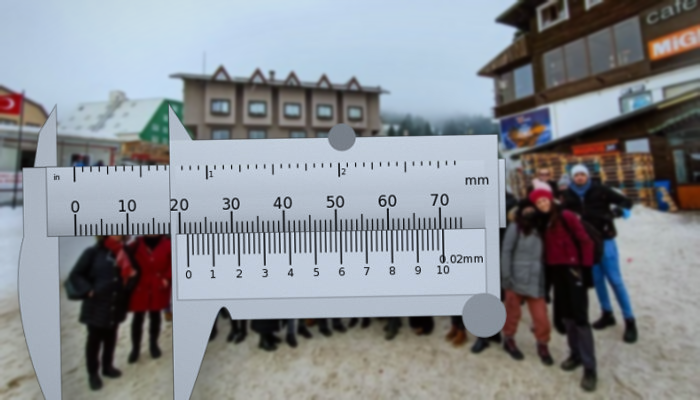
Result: 21.5
